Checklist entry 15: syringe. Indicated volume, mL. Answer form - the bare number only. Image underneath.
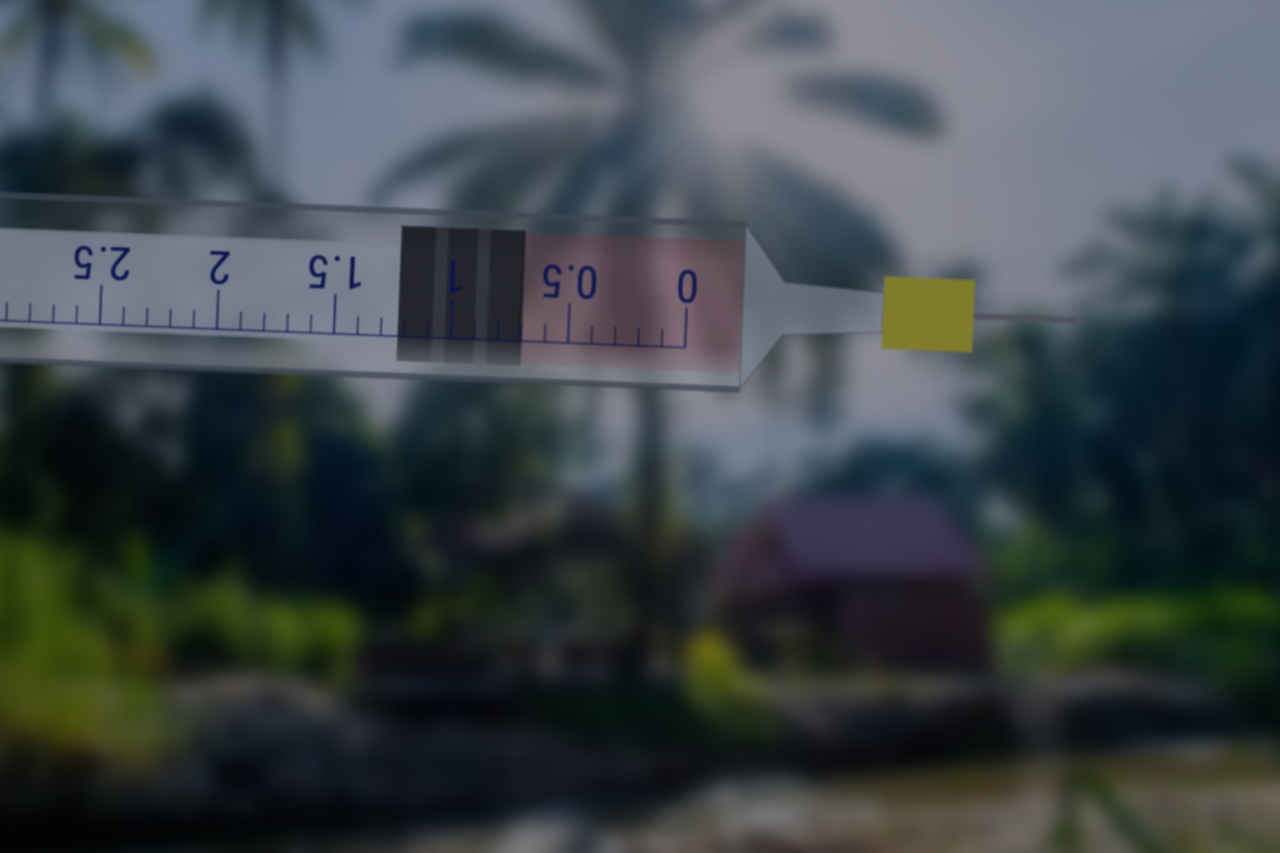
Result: 0.7
